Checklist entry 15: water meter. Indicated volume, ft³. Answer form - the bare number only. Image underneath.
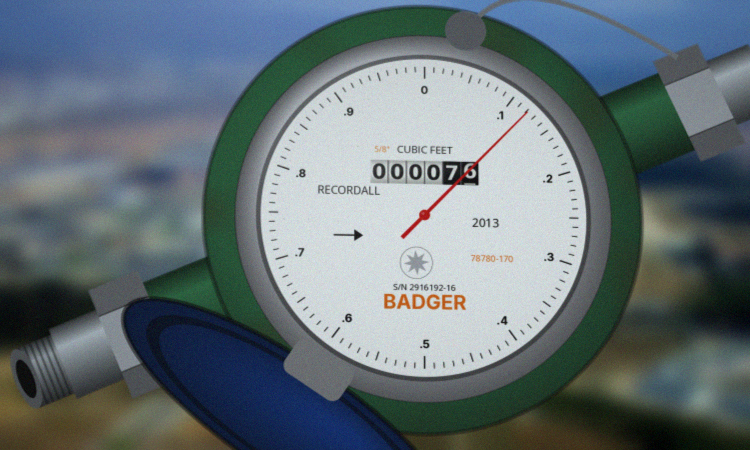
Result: 76.12
